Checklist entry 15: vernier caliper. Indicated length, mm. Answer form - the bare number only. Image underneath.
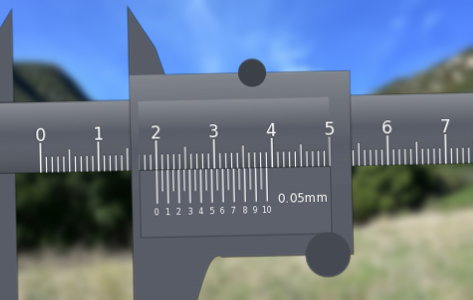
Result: 20.0
